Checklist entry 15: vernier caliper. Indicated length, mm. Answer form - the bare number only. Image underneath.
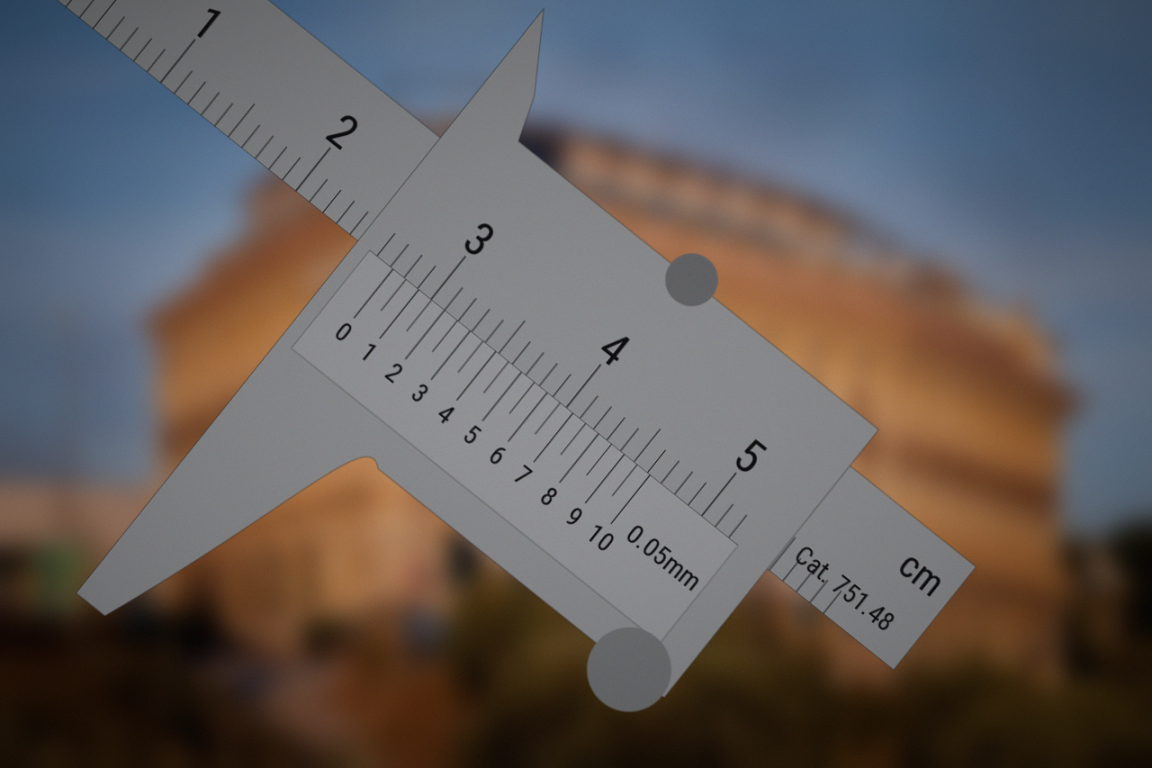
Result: 27.2
